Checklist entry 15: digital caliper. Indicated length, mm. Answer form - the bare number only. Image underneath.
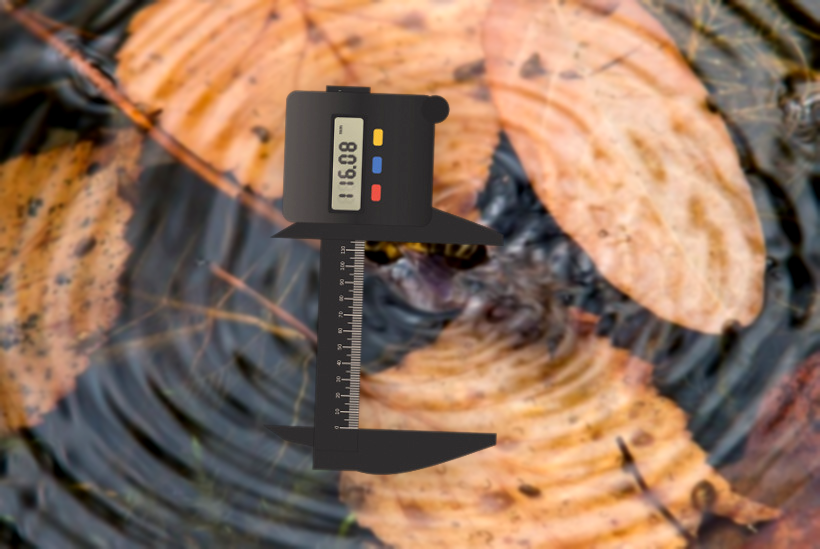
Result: 116.08
